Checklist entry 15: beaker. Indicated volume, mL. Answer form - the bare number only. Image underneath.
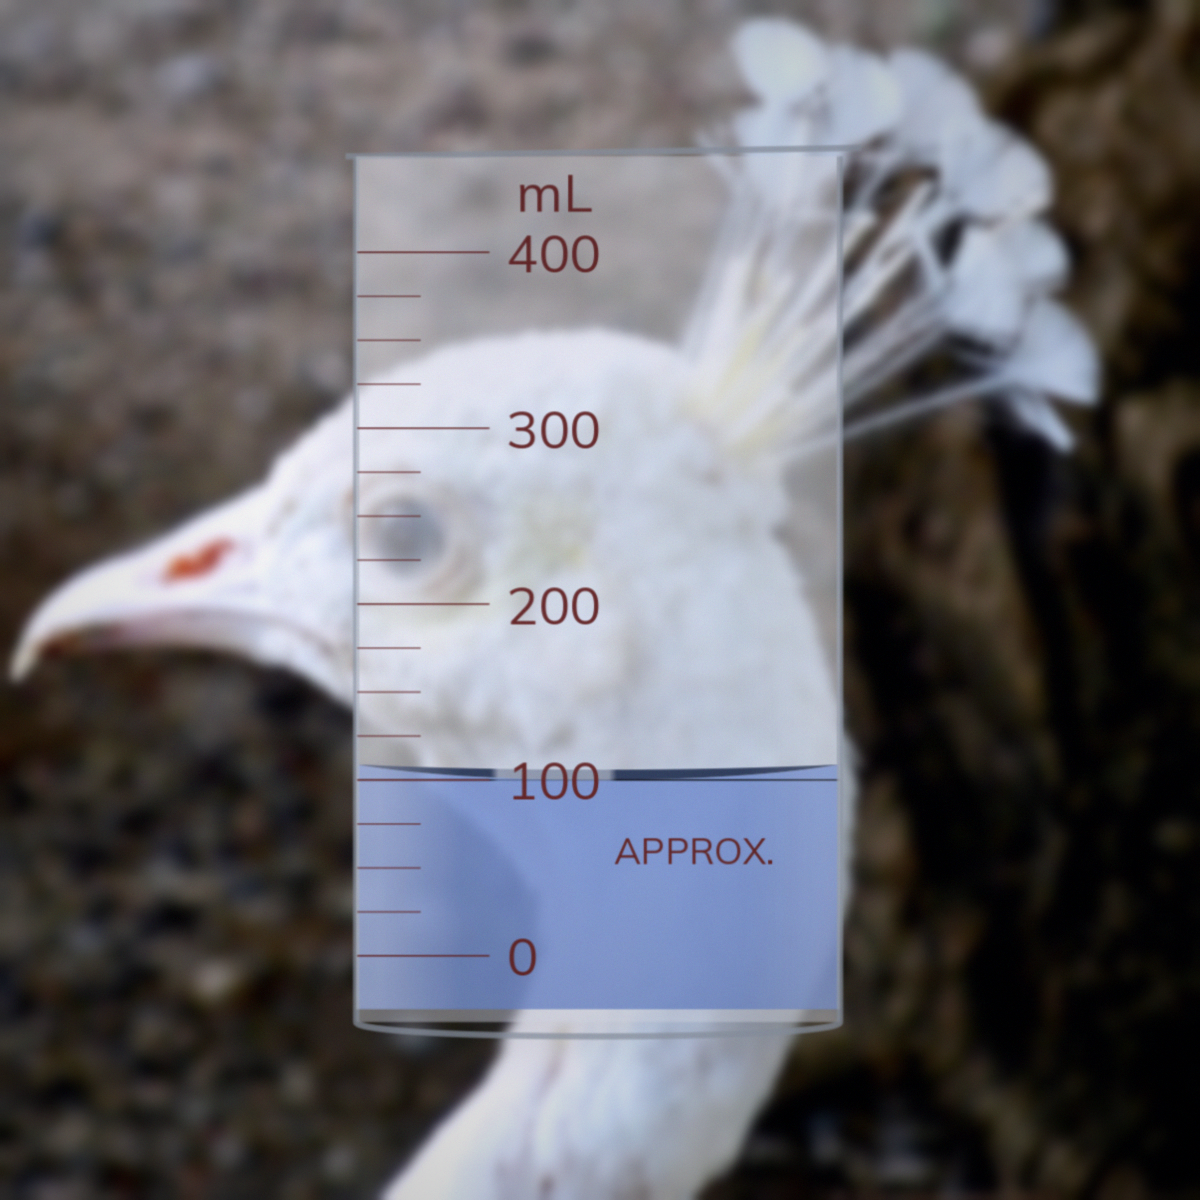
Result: 100
